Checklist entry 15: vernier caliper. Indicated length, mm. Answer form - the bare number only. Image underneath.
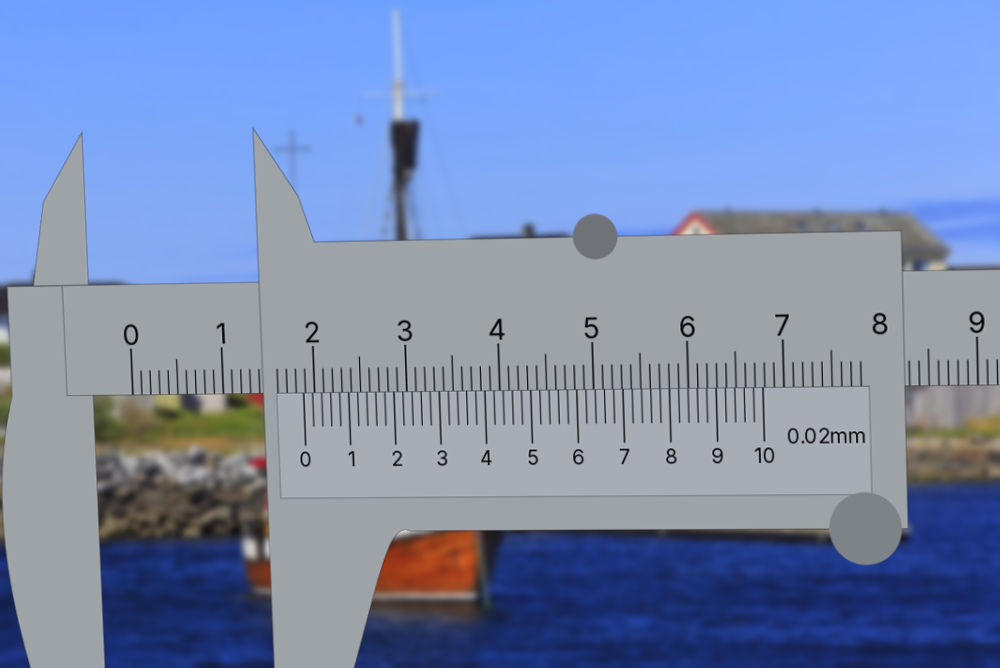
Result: 18.8
